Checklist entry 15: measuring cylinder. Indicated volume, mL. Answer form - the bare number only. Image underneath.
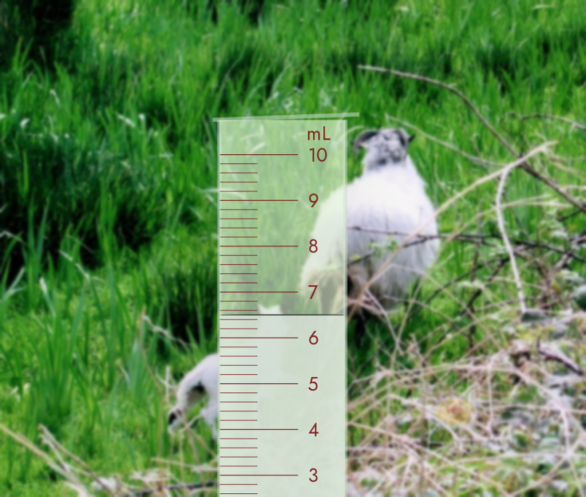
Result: 6.5
